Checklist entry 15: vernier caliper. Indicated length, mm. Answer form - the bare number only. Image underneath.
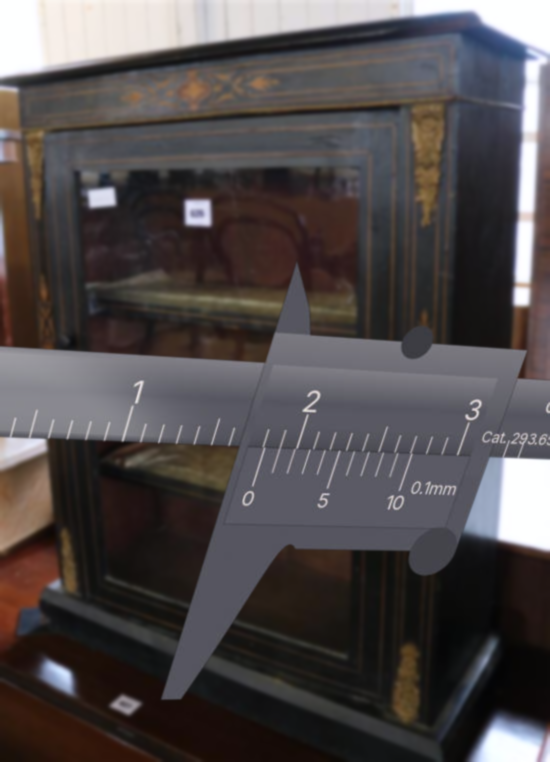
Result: 18.1
